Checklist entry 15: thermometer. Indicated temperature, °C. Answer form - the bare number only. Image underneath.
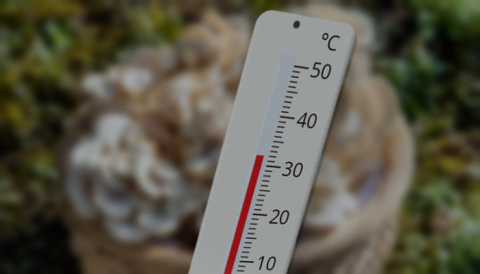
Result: 32
